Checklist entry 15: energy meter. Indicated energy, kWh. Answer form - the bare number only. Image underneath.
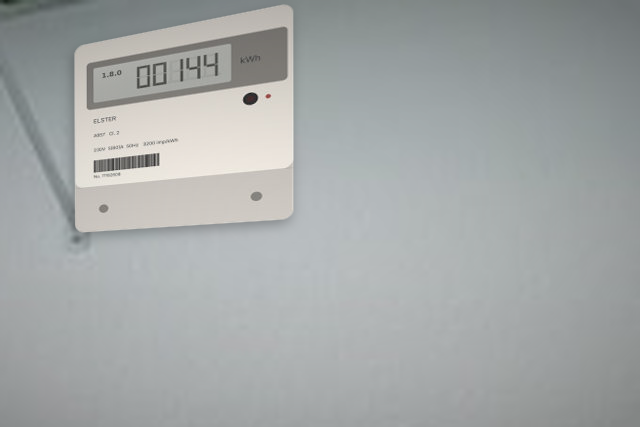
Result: 144
